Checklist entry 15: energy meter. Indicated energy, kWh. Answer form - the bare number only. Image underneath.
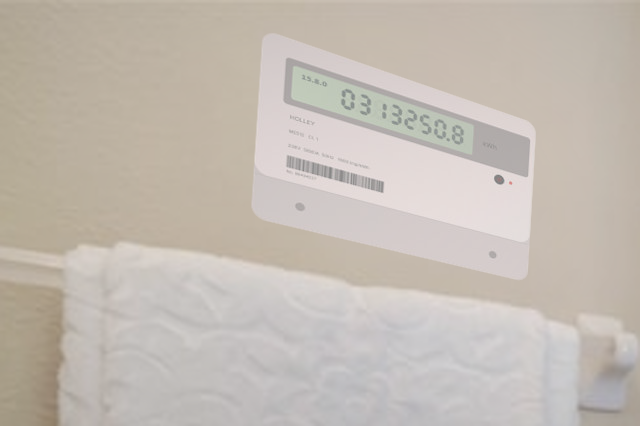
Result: 313250.8
